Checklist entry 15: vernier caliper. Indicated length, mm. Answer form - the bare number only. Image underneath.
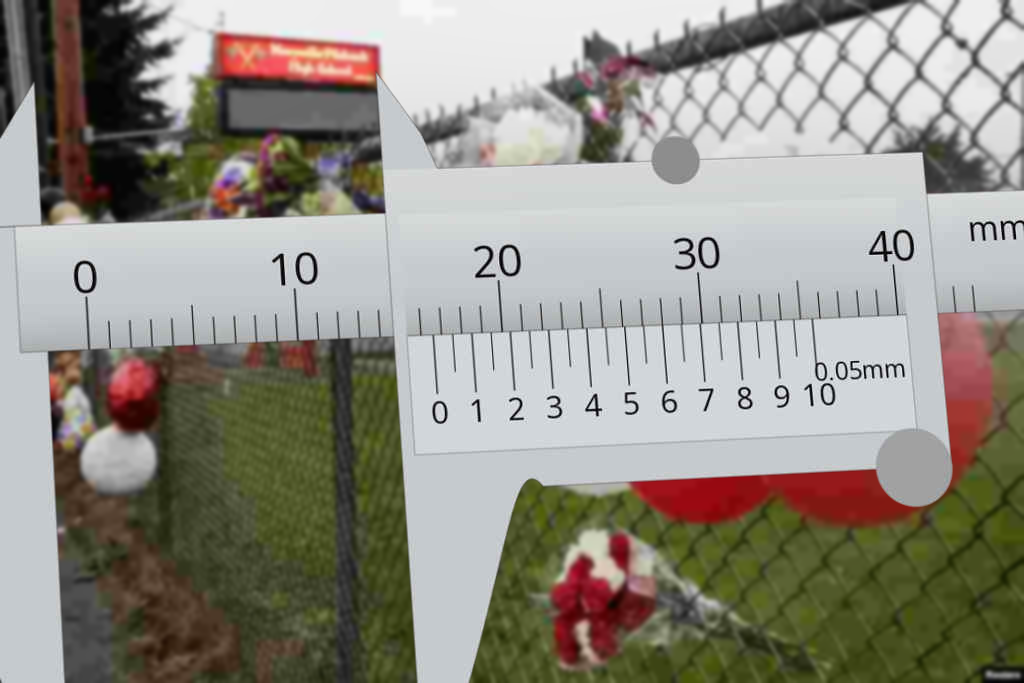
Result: 16.6
